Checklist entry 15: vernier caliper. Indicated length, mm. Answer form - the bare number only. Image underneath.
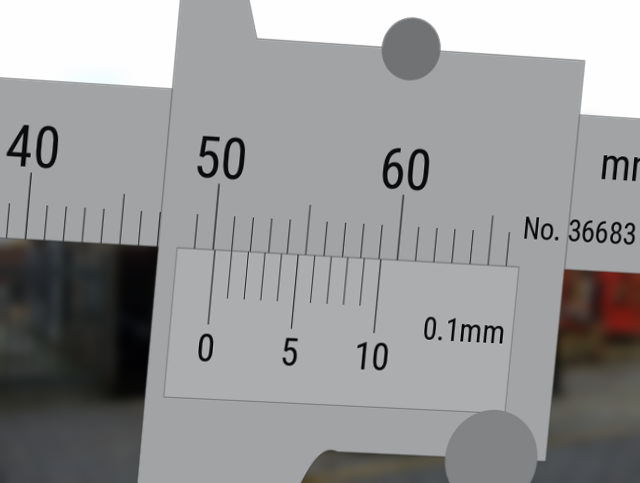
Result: 50.1
